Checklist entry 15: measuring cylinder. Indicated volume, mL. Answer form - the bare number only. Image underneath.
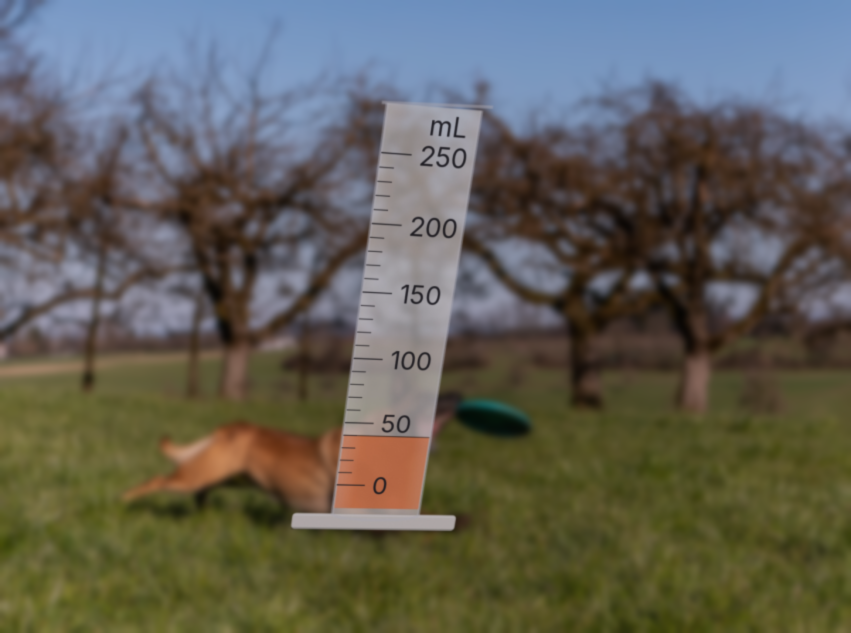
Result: 40
